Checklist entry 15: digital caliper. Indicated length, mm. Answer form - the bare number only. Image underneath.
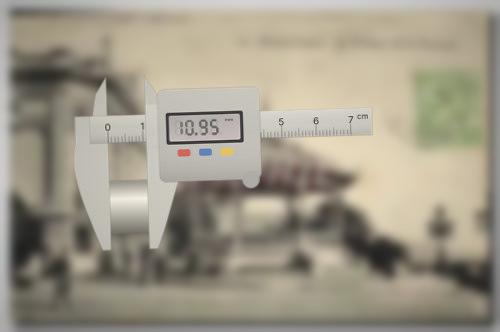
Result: 10.95
